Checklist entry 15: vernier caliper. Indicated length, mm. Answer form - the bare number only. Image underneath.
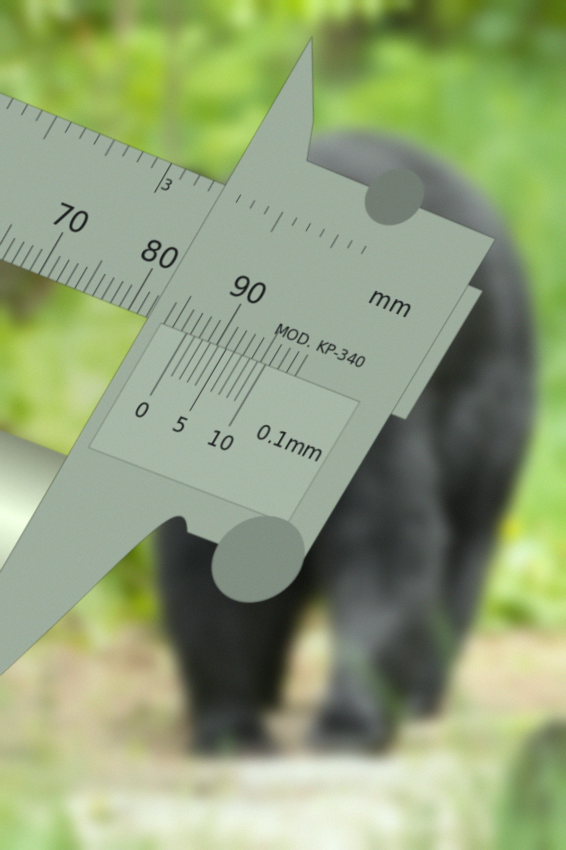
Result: 86.6
